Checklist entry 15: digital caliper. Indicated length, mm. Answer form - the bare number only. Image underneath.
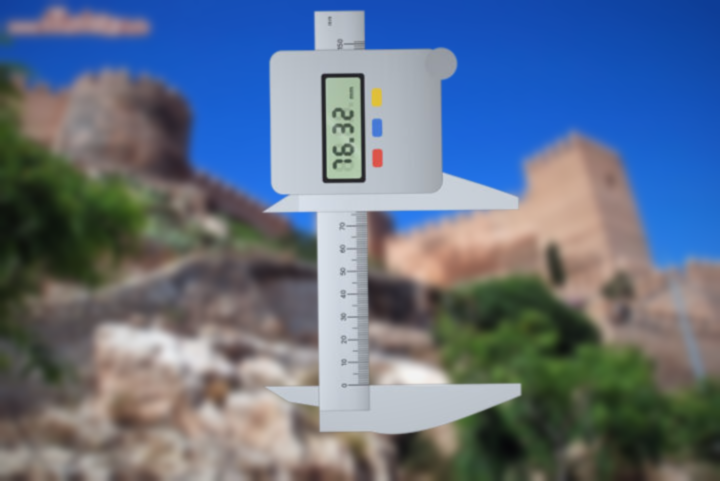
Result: 76.32
